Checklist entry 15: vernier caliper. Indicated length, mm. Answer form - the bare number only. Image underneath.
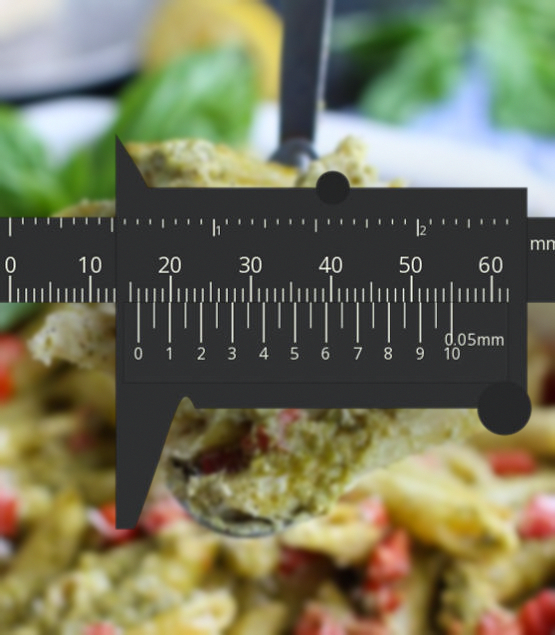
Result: 16.0
